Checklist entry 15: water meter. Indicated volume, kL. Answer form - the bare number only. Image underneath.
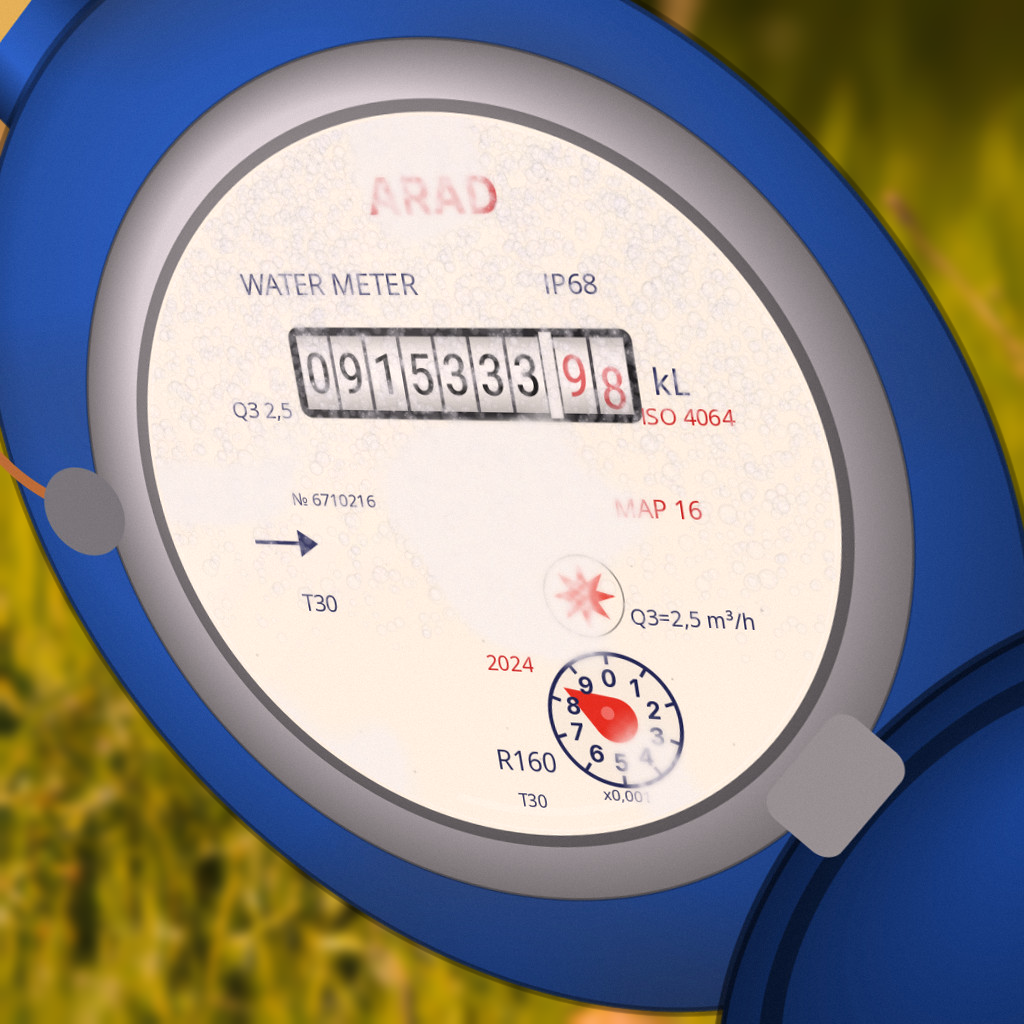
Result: 915333.978
